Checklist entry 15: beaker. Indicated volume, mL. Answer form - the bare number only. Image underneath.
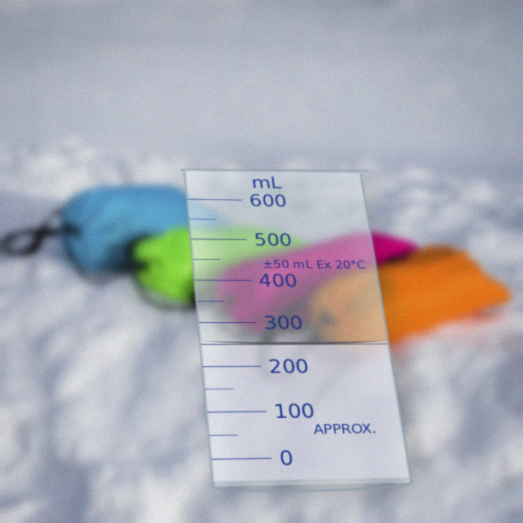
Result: 250
